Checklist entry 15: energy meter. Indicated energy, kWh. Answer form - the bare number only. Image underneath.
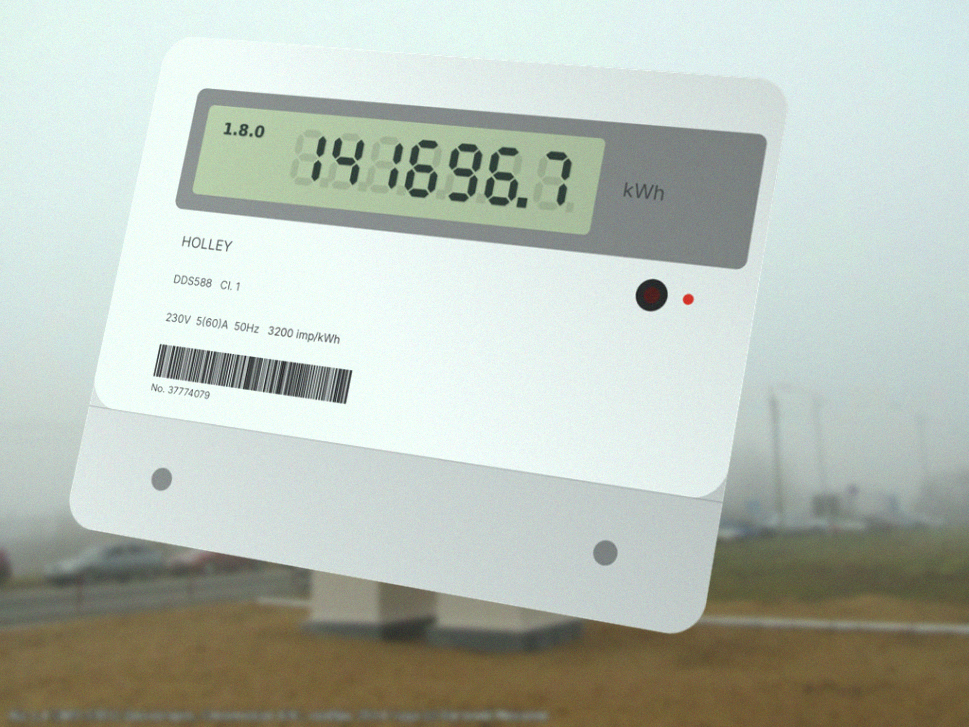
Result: 141696.7
